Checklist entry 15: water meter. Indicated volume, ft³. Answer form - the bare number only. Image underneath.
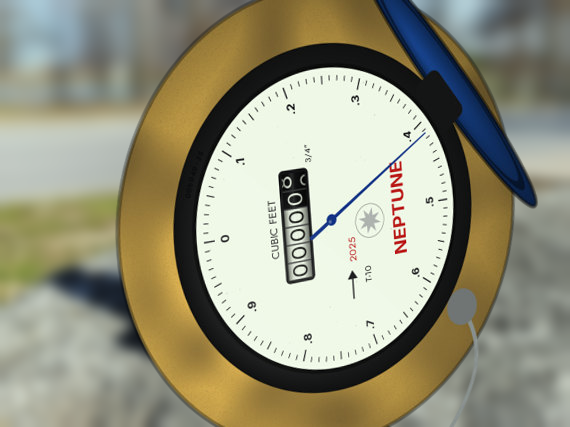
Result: 8.41
